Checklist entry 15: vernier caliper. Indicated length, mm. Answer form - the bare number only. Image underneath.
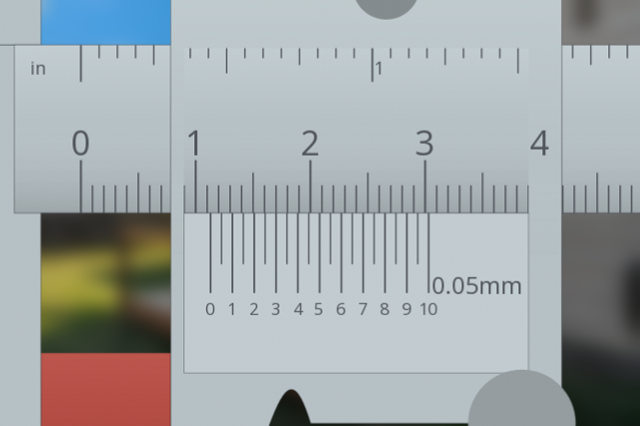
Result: 11.3
